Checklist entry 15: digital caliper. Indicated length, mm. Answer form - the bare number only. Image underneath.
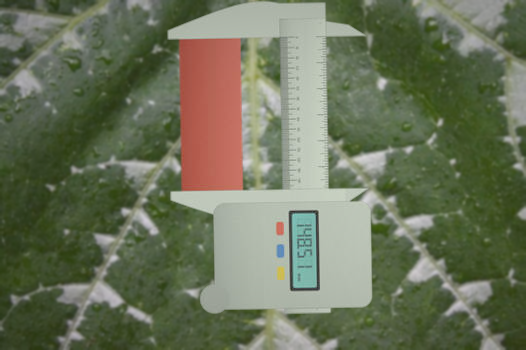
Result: 148.51
